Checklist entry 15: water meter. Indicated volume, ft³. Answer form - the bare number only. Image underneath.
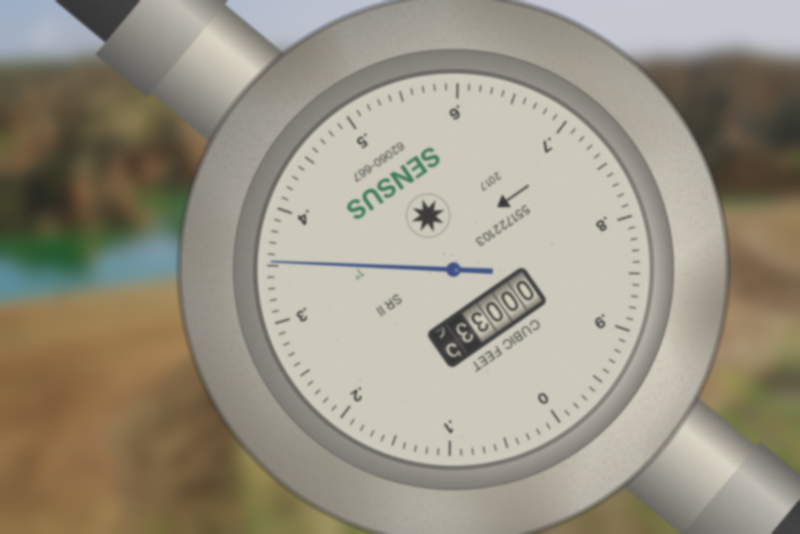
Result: 335.35
